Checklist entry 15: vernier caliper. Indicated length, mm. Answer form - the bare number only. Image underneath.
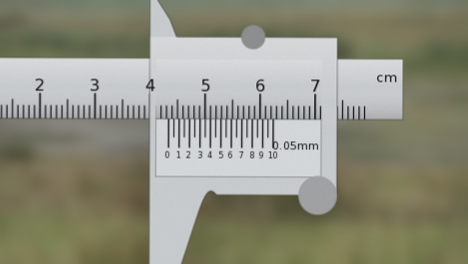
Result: 43.4
